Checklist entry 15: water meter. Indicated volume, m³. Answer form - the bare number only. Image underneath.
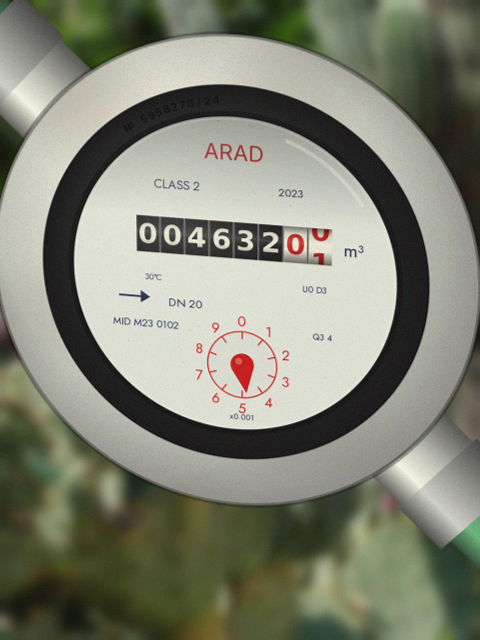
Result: 4632.004
